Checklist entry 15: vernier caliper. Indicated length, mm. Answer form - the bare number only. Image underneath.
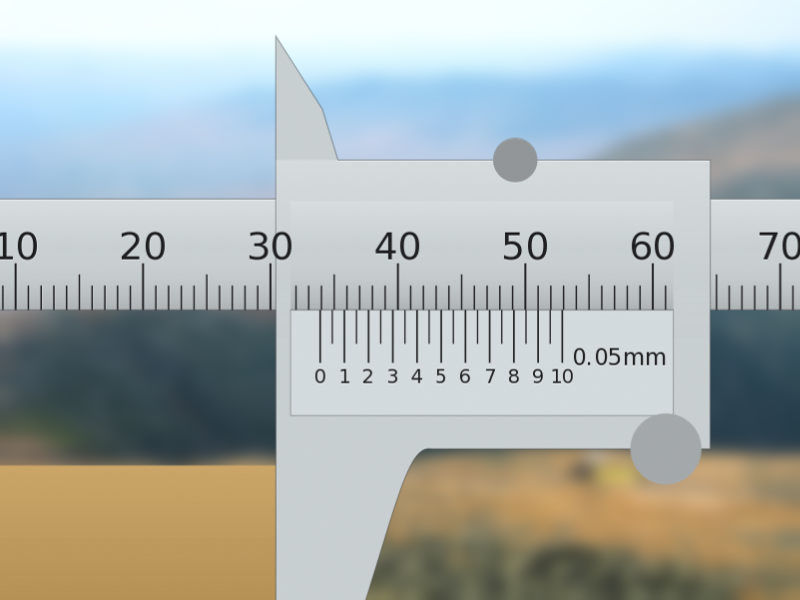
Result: 33.9
